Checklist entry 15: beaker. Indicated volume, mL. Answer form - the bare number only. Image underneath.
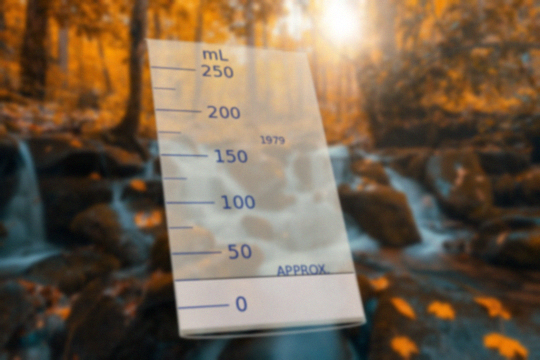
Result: 25
